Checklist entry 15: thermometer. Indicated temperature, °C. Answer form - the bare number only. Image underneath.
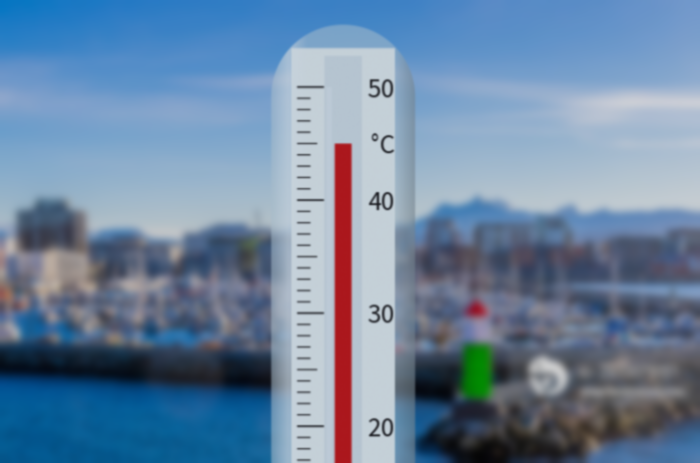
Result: 45
